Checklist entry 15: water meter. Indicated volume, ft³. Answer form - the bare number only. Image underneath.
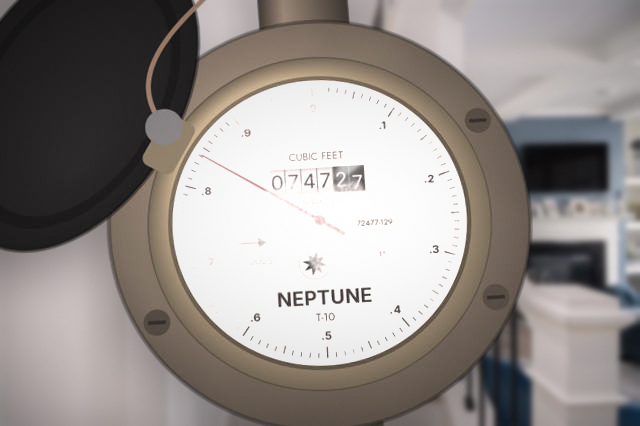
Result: 74726.84
